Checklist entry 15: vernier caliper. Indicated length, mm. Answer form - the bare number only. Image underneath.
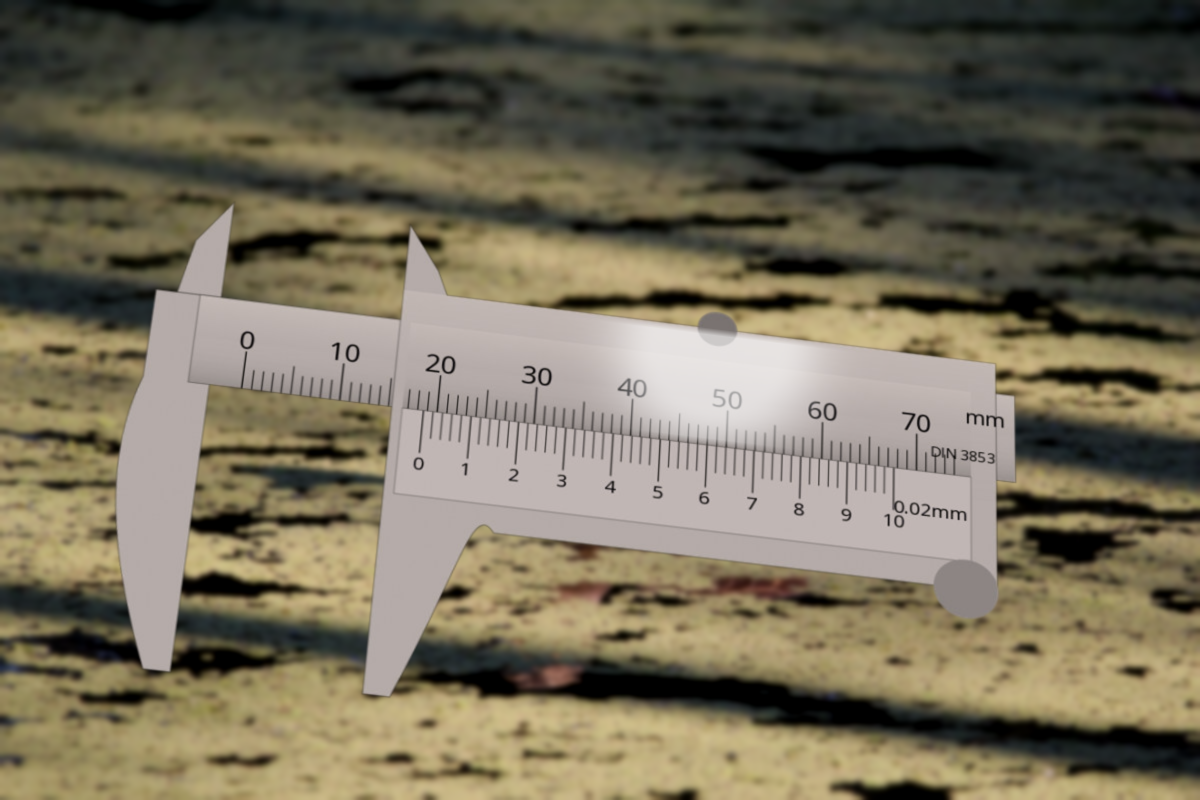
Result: 18.6
